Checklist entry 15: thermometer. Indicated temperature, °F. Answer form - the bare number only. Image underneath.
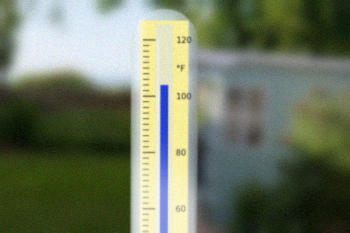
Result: 104
